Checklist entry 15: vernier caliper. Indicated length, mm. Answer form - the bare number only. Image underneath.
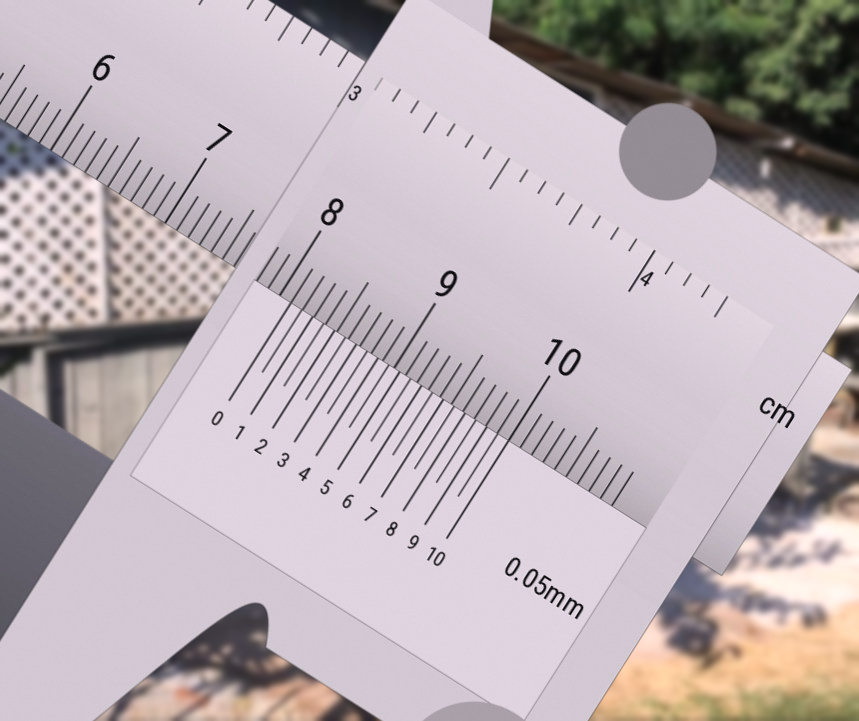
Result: 81.0
